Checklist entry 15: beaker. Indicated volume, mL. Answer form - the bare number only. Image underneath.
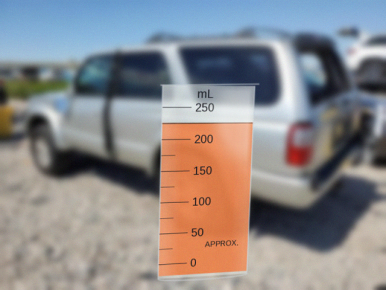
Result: 225
